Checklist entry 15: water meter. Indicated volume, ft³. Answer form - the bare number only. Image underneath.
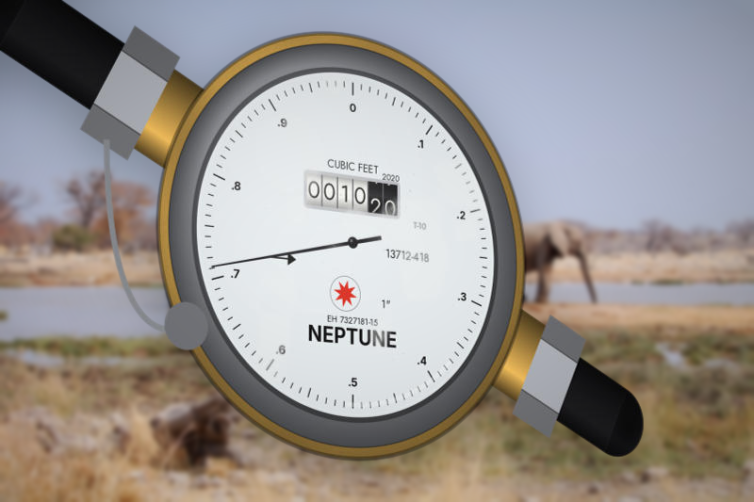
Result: 1019.71
